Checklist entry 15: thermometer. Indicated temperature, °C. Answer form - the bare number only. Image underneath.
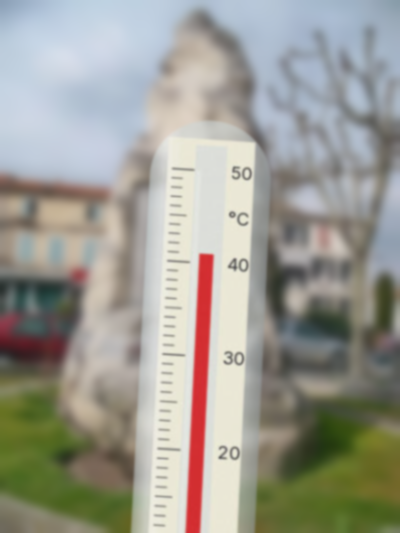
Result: 41
